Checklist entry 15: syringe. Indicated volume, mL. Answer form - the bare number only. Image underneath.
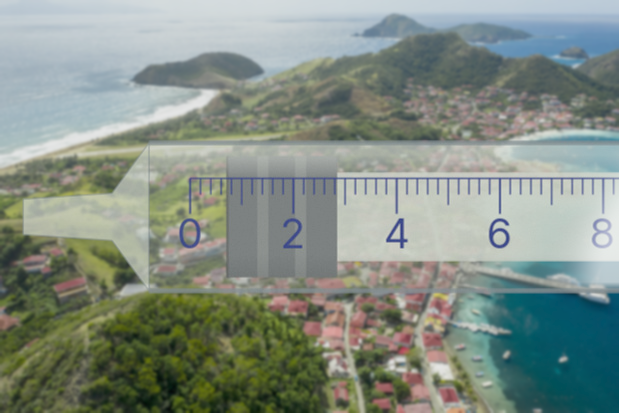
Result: 0.7
